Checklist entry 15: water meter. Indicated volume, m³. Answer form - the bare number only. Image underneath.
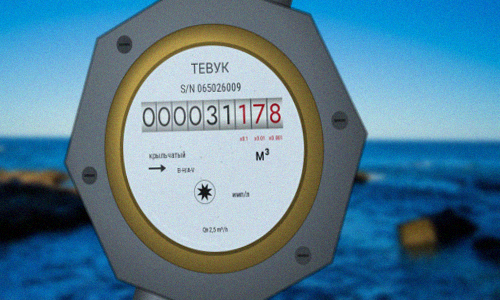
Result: 31.178
